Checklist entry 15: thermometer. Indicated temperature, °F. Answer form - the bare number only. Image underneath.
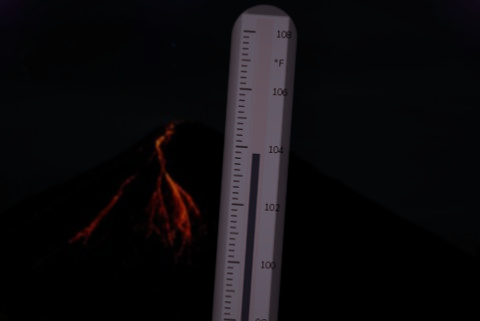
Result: 103.8
